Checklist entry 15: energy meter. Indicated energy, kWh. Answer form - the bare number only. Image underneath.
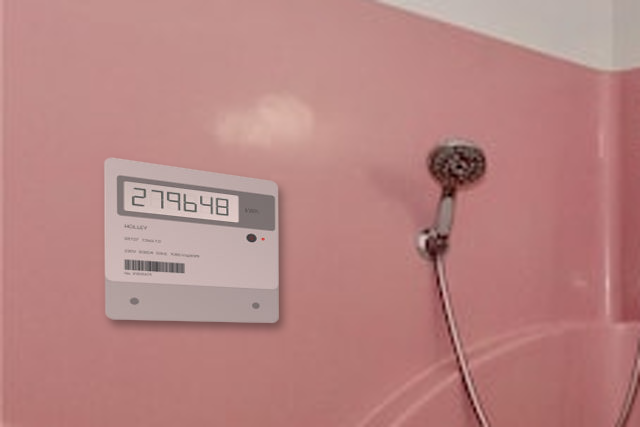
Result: 279648
